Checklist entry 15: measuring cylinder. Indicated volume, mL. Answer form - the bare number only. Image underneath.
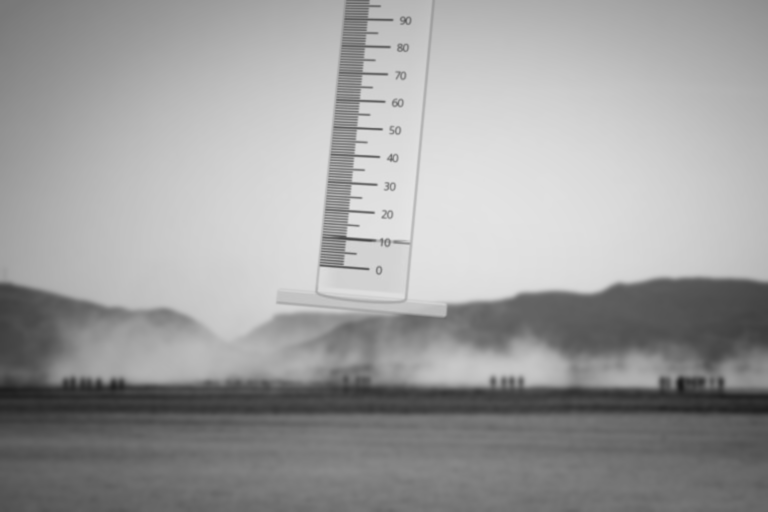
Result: 10
